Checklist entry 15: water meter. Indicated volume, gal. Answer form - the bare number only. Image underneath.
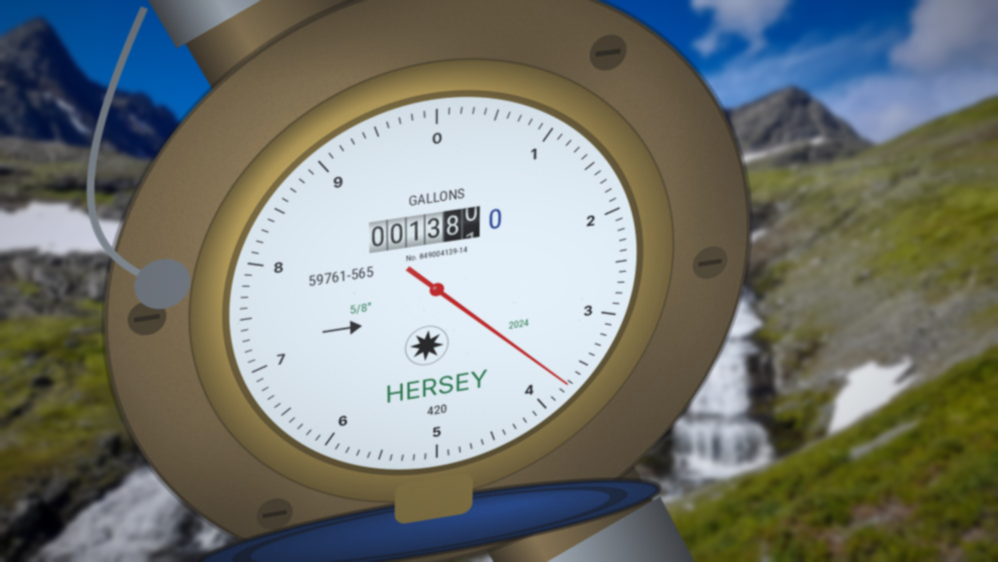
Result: 13803.7
